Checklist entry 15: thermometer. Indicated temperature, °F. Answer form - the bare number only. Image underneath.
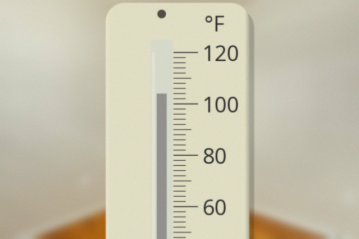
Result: 104
